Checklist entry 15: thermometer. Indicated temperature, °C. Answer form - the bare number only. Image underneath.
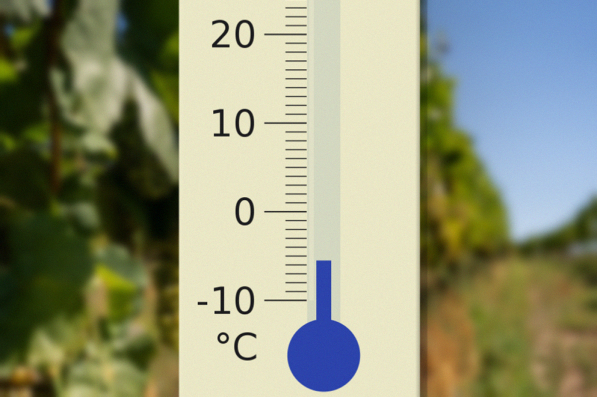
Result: -5.5
